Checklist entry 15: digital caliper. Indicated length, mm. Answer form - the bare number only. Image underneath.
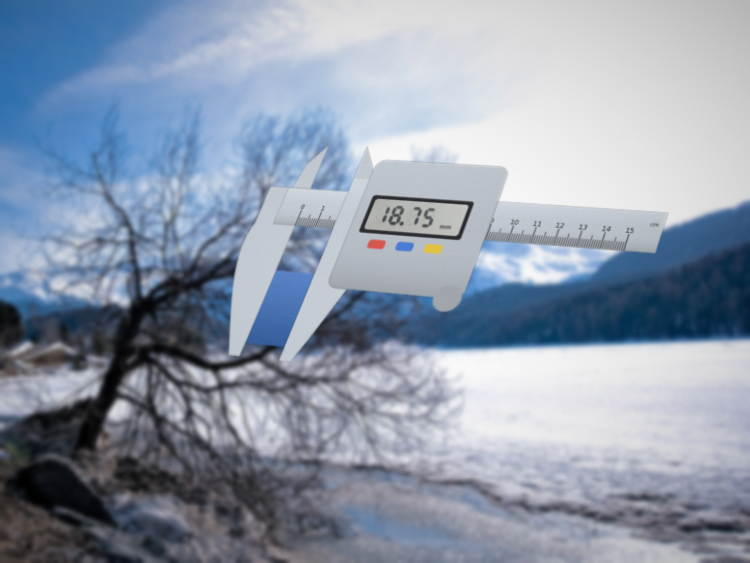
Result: 18.75
